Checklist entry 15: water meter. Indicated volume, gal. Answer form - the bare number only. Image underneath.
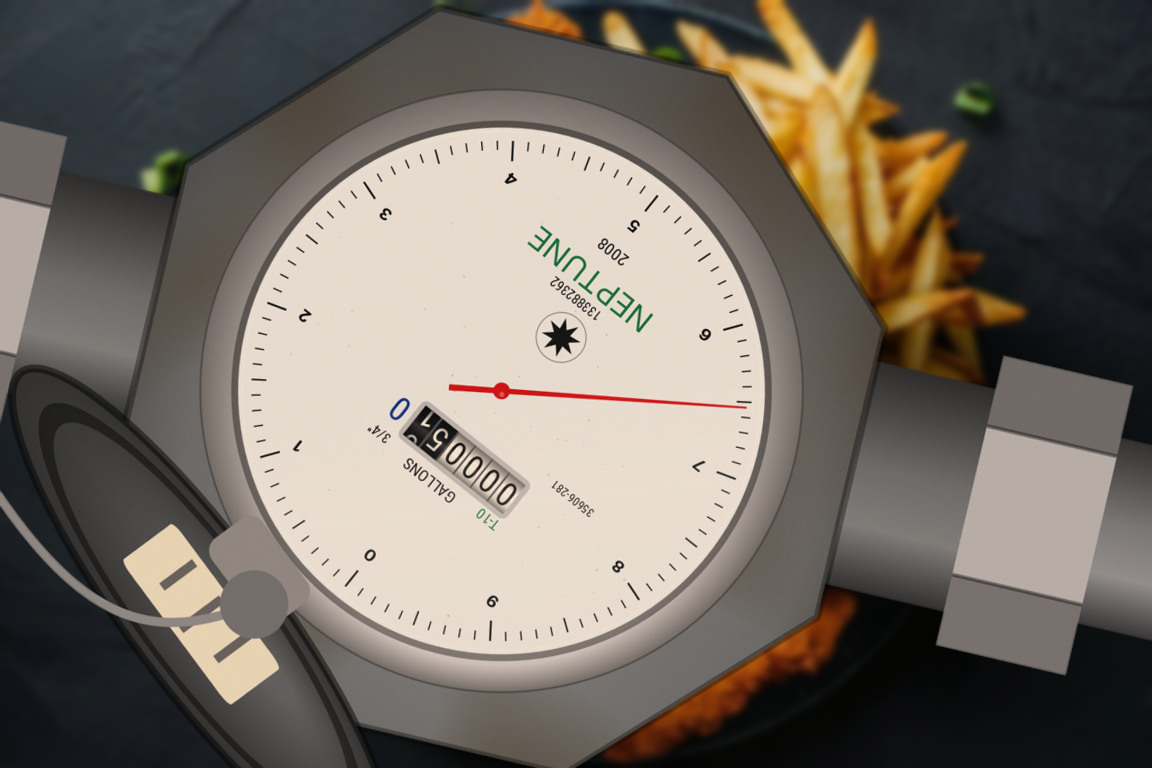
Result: 506.5
